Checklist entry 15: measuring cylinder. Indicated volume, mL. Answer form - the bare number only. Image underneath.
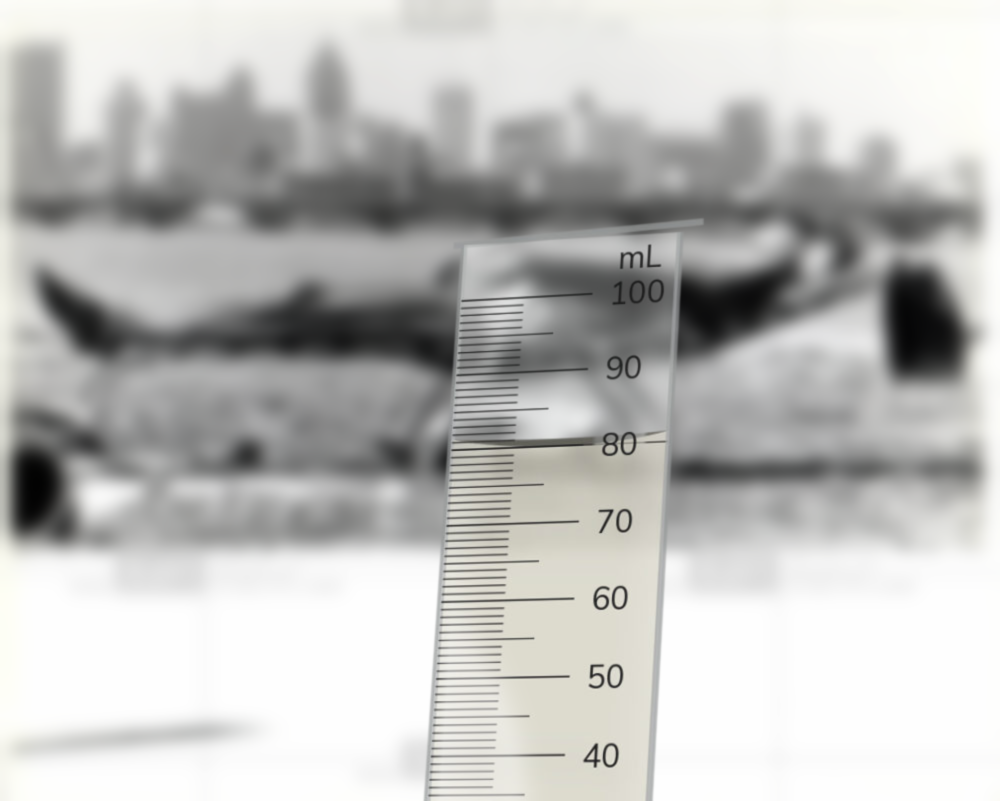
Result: 80
